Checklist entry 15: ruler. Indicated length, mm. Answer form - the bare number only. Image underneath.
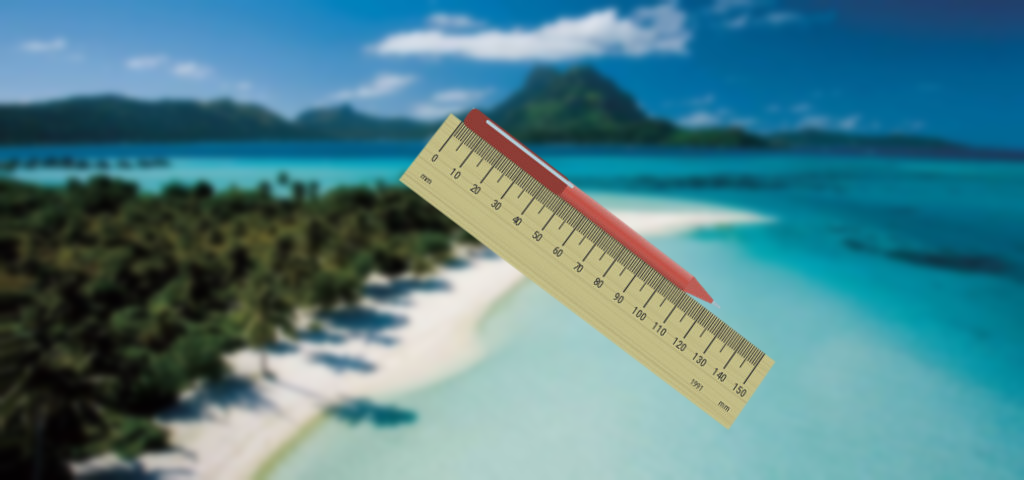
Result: 125
